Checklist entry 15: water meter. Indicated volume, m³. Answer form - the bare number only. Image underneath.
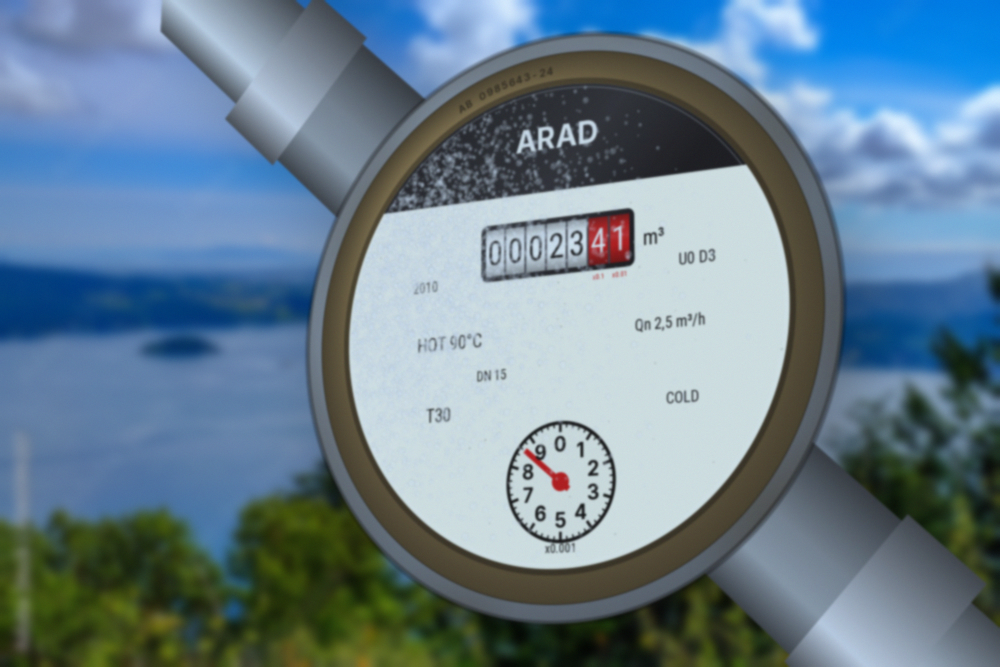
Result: 23.418
